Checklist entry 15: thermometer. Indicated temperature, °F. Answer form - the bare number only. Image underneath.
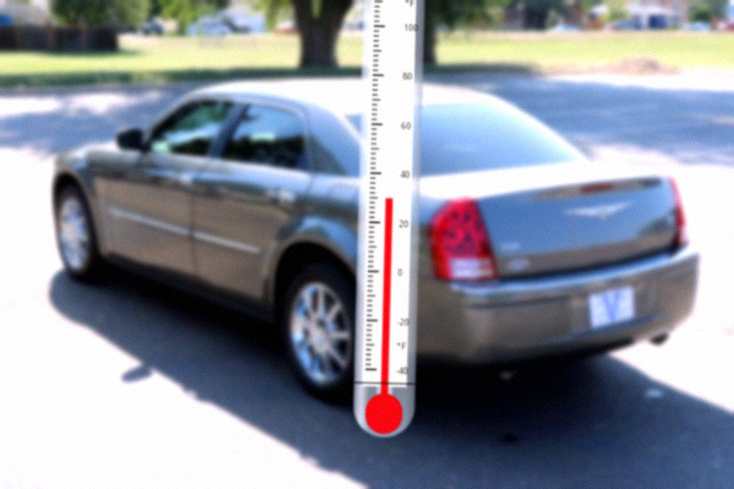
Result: 30
